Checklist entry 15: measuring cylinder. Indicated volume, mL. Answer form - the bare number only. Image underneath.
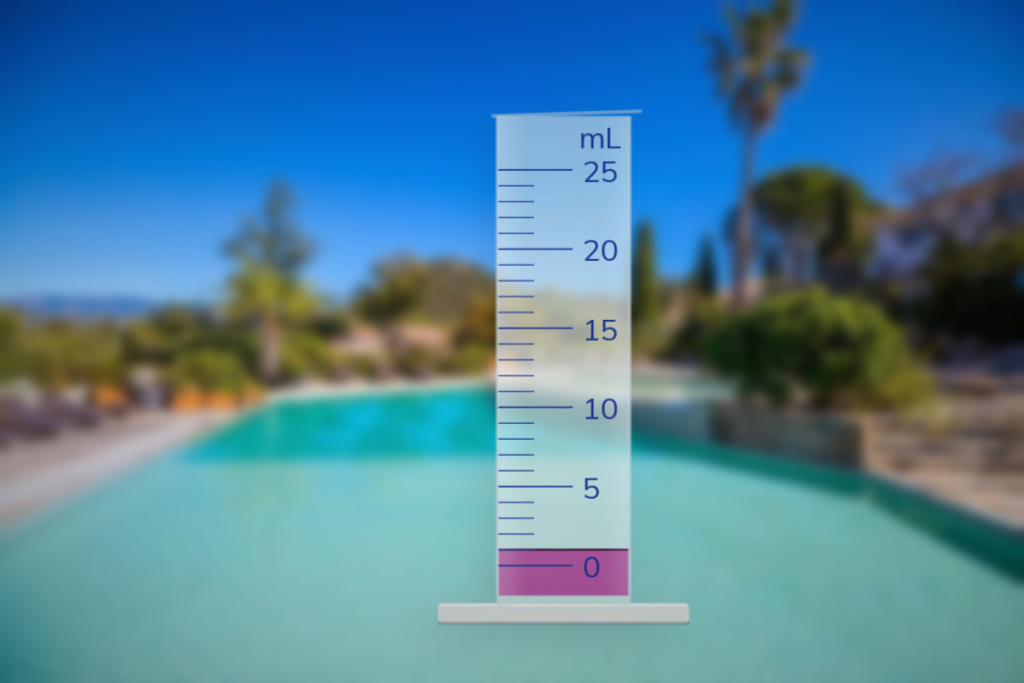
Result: 1
